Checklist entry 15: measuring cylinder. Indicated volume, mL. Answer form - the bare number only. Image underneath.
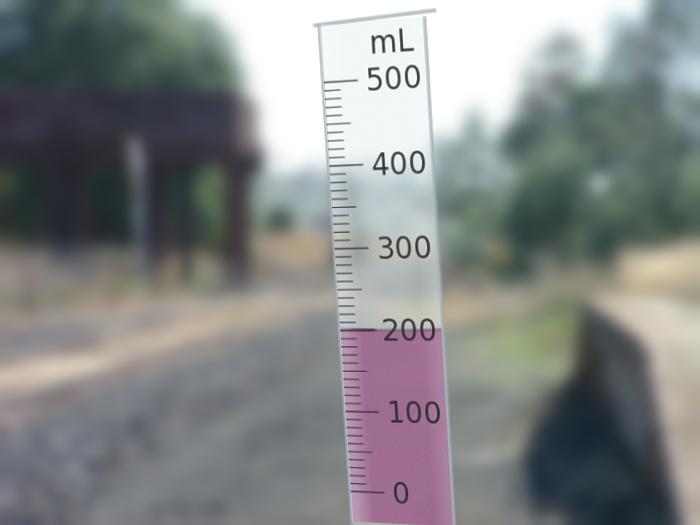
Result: 200
